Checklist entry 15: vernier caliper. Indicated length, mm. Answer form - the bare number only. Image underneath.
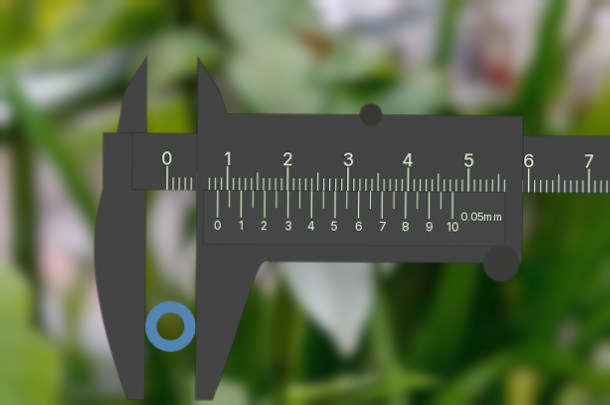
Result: 8.4
